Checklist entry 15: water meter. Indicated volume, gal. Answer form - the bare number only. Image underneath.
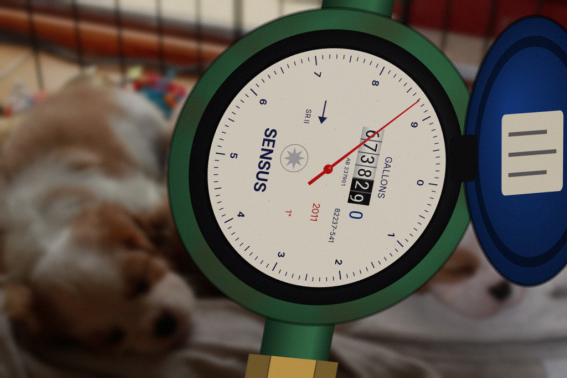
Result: 6738288.7
